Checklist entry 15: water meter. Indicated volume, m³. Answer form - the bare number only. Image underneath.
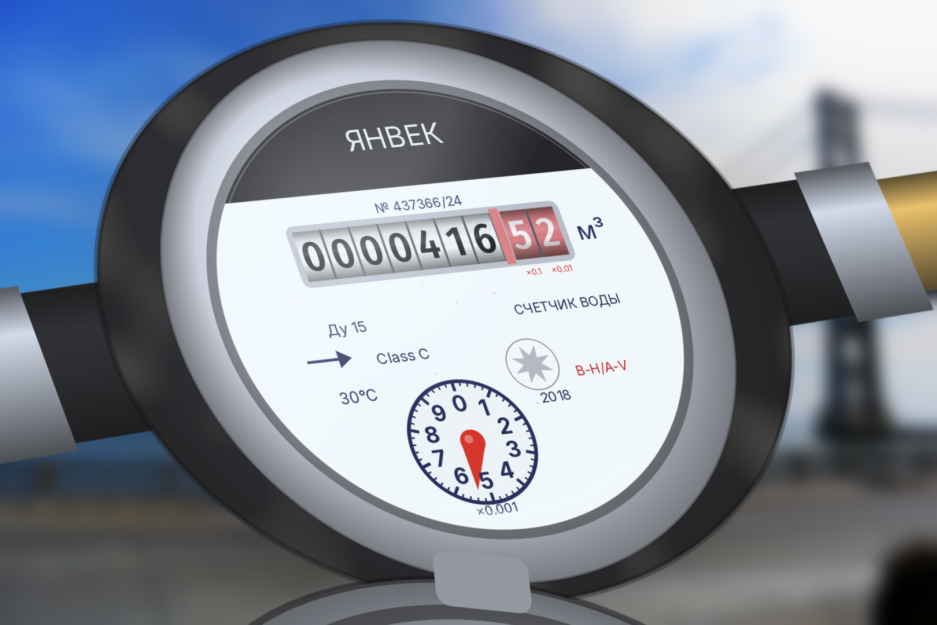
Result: 416.525
